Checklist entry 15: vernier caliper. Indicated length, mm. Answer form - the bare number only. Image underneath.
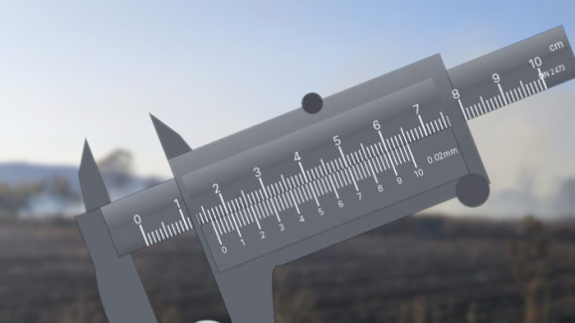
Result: 16.0
